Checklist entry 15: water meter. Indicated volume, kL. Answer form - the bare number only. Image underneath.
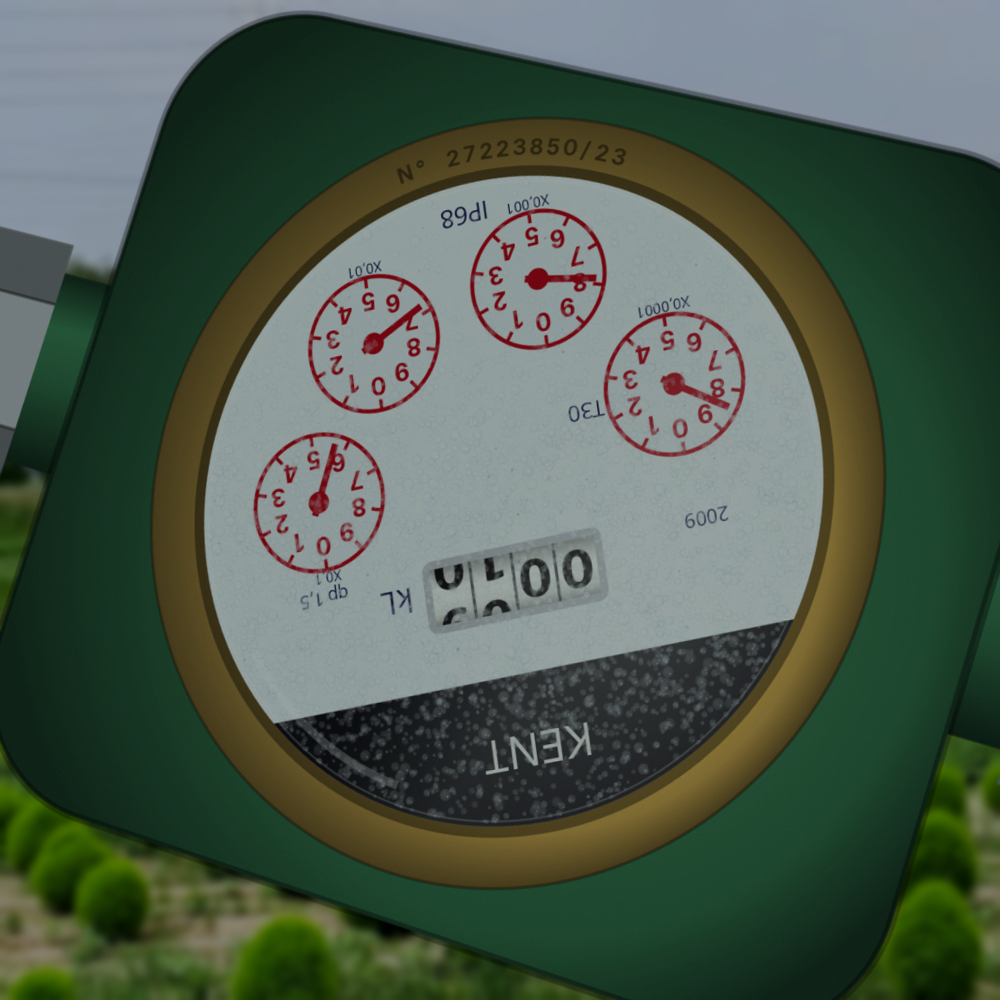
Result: 9.5678
